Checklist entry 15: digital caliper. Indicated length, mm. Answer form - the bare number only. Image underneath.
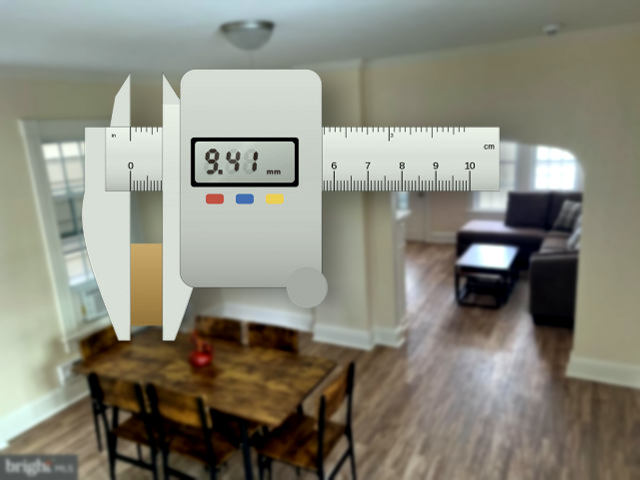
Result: 9.41
